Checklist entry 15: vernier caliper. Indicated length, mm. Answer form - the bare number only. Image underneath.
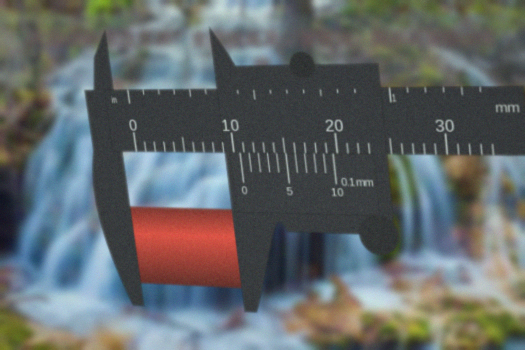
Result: 10.6
